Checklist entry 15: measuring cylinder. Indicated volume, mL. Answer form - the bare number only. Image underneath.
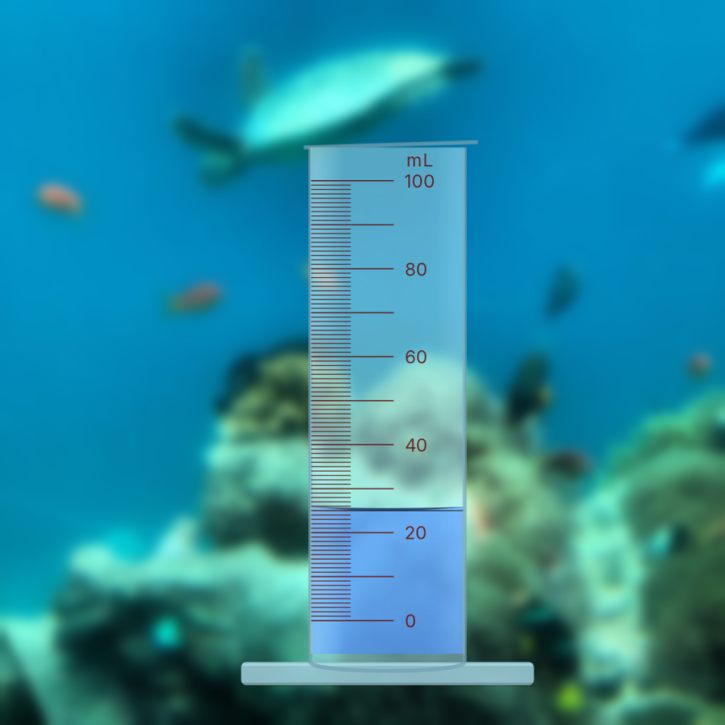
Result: 25
